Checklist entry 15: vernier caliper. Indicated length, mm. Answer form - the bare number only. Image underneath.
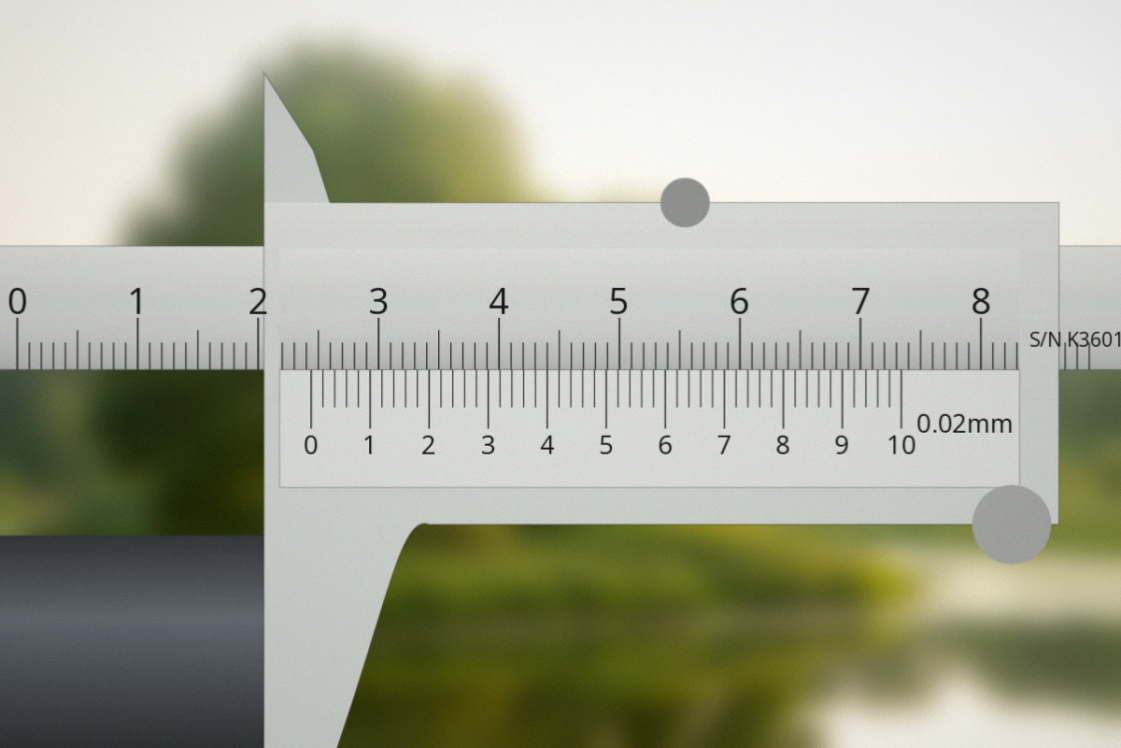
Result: 24.4
